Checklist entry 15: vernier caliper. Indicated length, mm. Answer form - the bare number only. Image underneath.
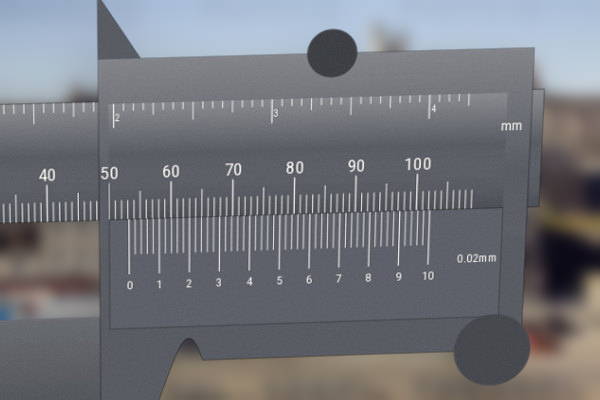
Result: 53.2
